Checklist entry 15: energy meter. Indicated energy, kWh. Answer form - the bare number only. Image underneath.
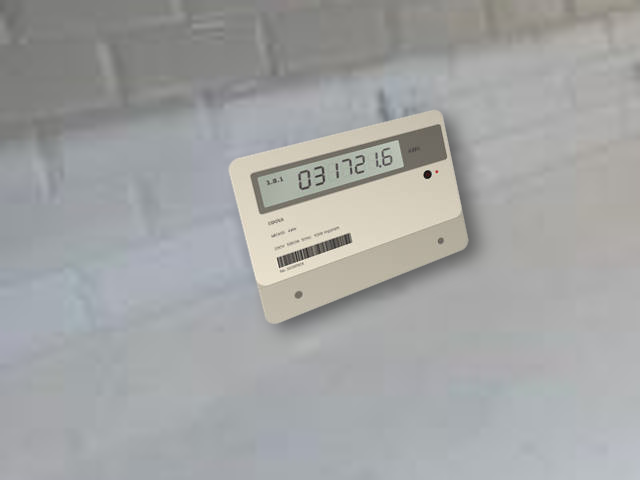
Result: 31721.6
